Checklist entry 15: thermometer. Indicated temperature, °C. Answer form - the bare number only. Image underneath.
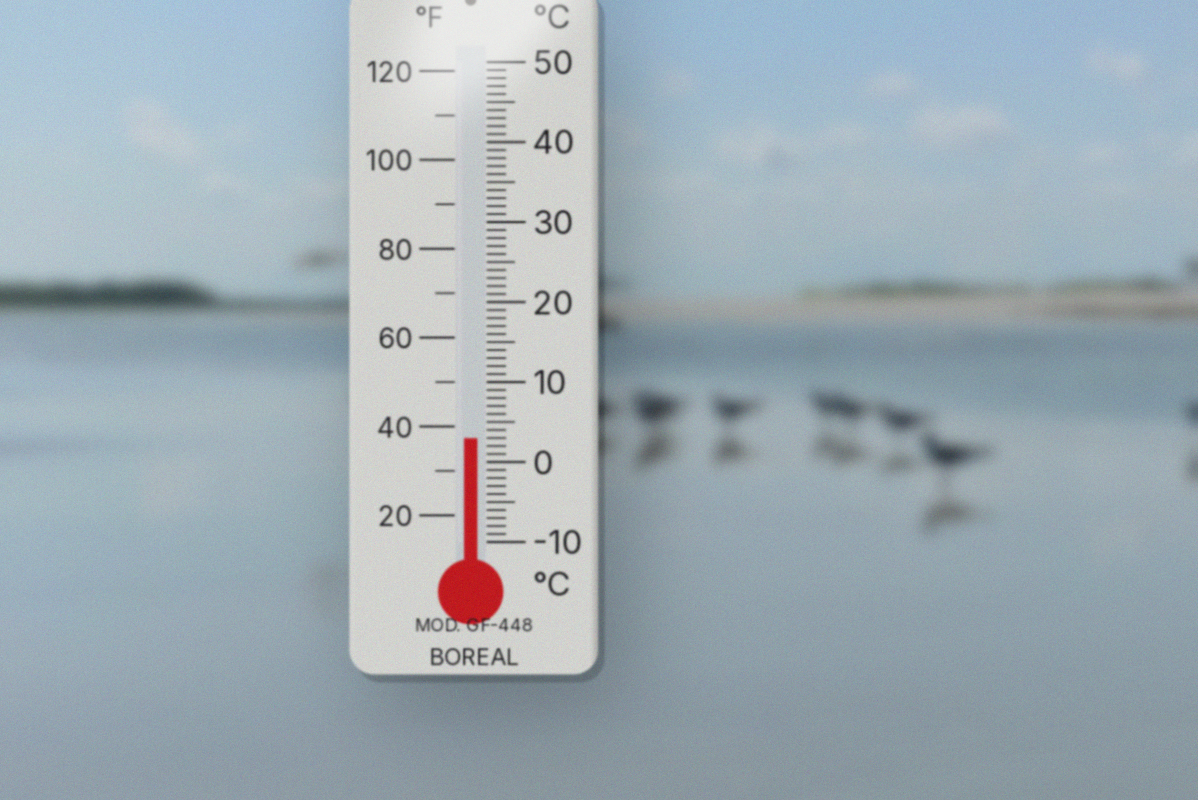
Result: 3
